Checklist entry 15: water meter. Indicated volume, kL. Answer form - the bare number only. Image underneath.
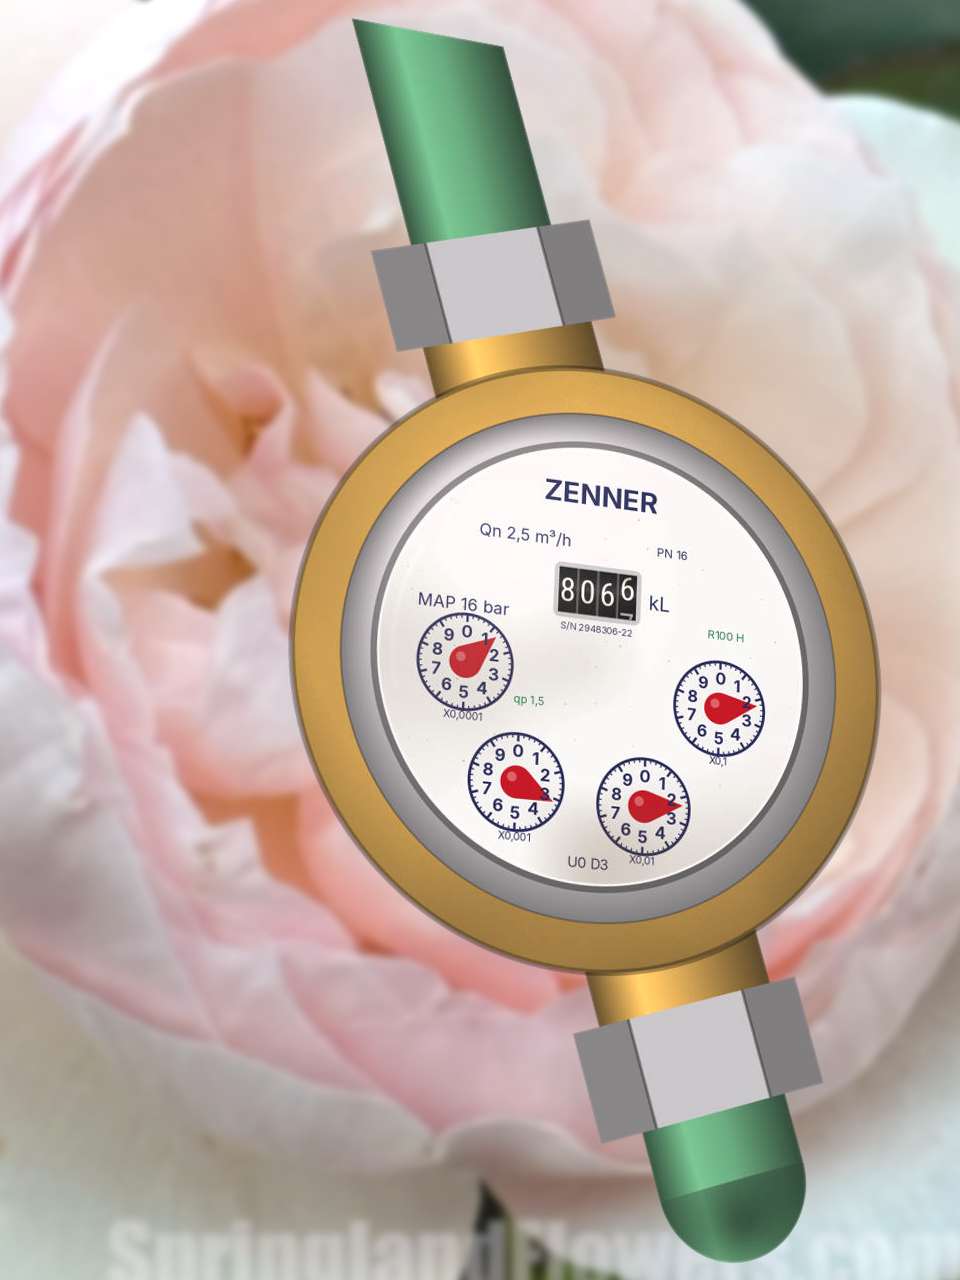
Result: 8066.2231
